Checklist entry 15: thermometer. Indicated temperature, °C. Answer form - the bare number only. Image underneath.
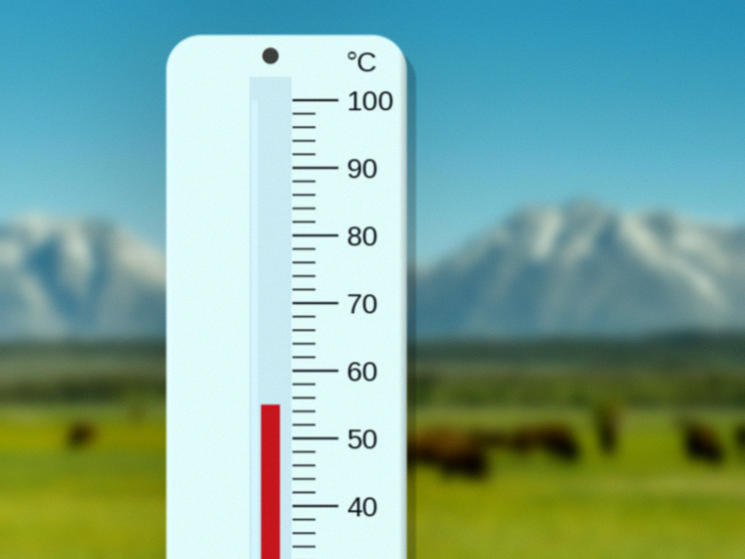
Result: 55
